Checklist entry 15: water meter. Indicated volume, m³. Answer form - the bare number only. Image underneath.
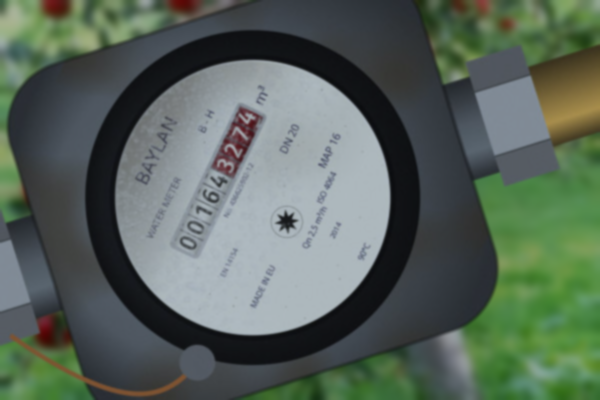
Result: 164.3274
